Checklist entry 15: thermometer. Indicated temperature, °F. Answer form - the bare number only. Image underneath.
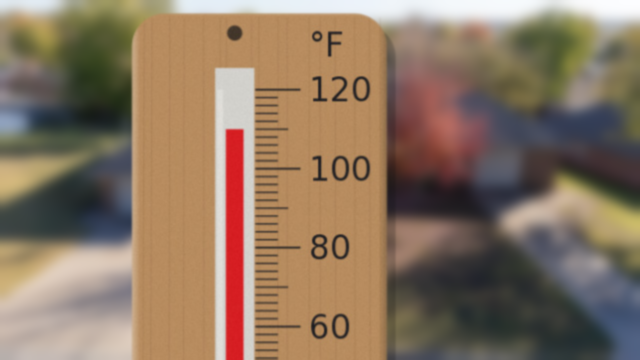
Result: 110
